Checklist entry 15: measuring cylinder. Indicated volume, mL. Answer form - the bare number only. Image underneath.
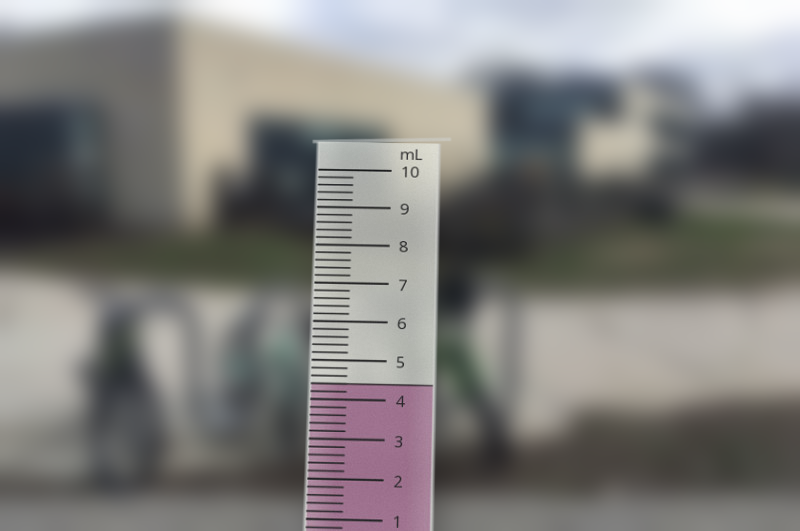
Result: 4.4
